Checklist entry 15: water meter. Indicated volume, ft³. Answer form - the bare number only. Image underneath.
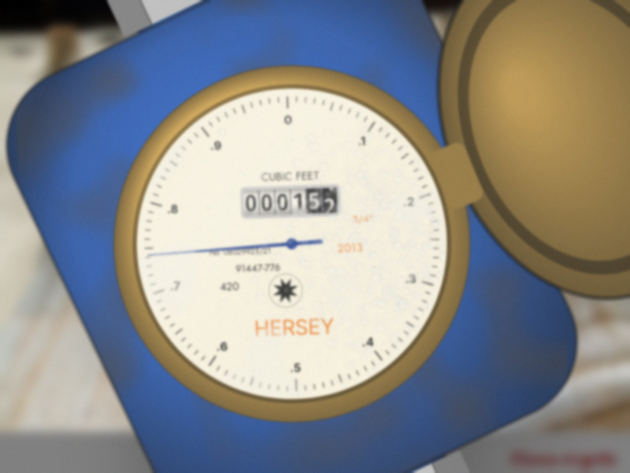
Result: 151.74
